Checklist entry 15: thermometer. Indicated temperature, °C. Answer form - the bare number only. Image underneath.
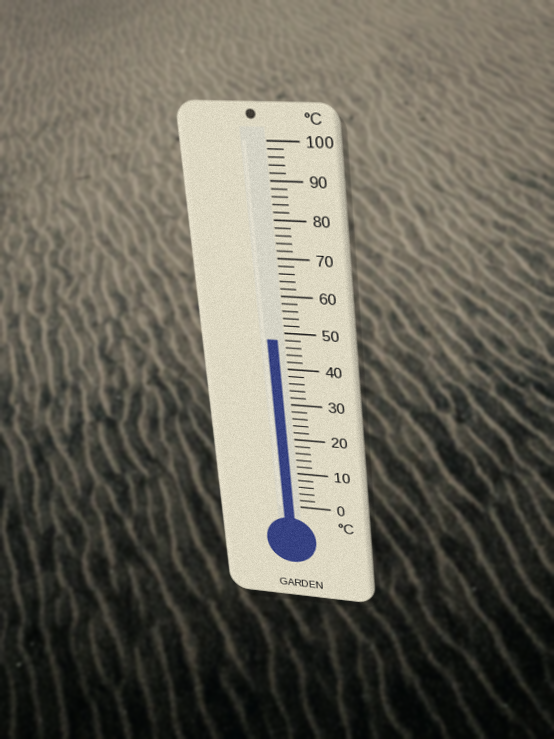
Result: 48
